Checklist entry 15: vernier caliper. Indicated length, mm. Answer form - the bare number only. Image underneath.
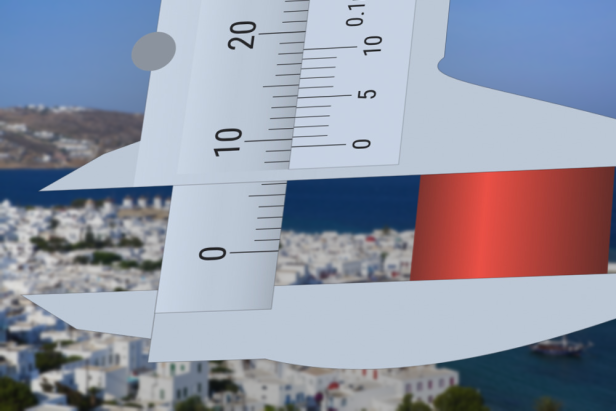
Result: 9.3
